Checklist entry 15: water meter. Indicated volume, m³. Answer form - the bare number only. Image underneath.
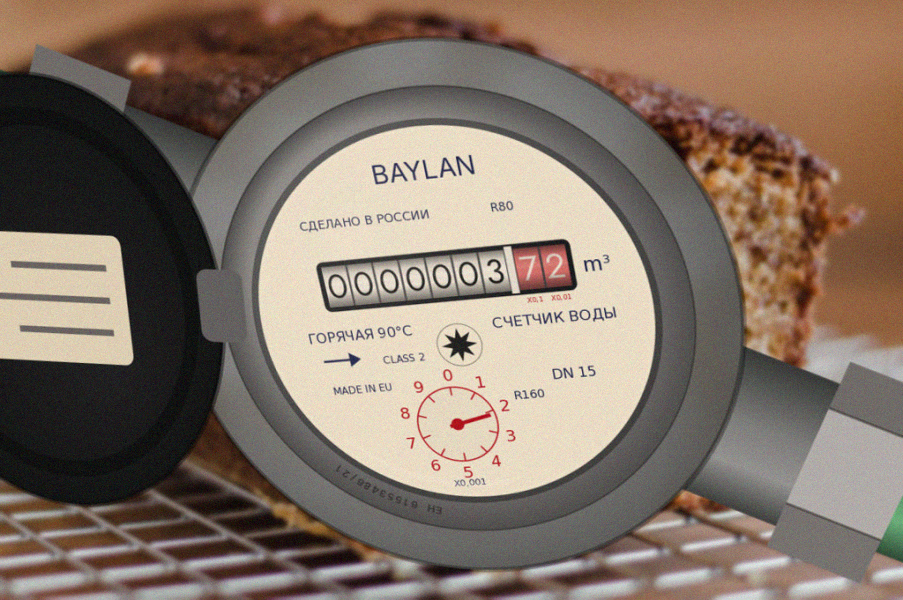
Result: 3.722
